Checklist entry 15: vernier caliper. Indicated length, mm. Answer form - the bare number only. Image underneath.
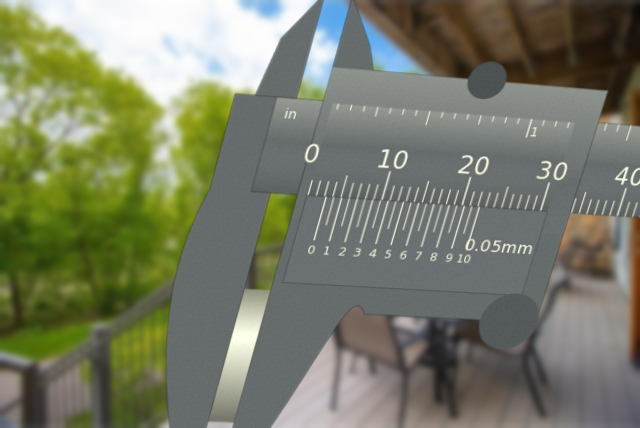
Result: 3.2
